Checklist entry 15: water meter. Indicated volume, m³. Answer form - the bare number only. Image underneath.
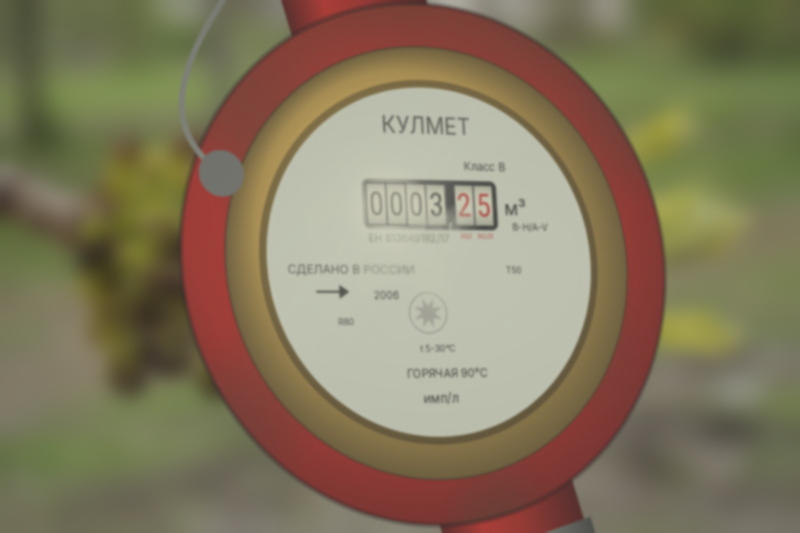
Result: 3.25
